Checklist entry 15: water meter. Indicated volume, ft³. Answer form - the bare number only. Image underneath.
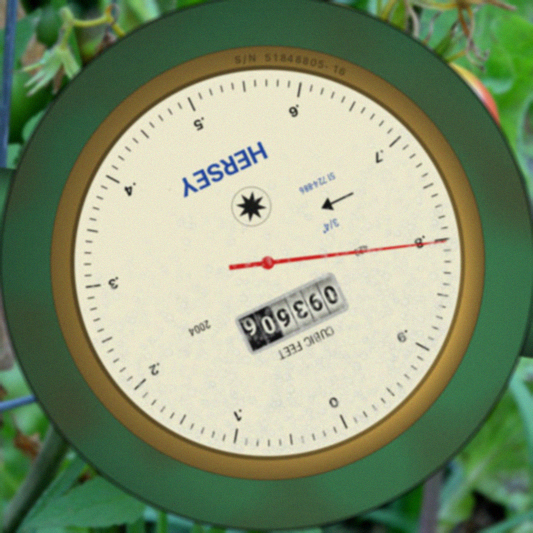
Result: 93605.80
